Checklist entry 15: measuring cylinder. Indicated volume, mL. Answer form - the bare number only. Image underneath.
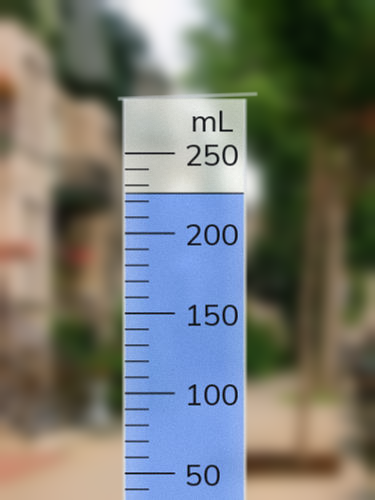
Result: 225
